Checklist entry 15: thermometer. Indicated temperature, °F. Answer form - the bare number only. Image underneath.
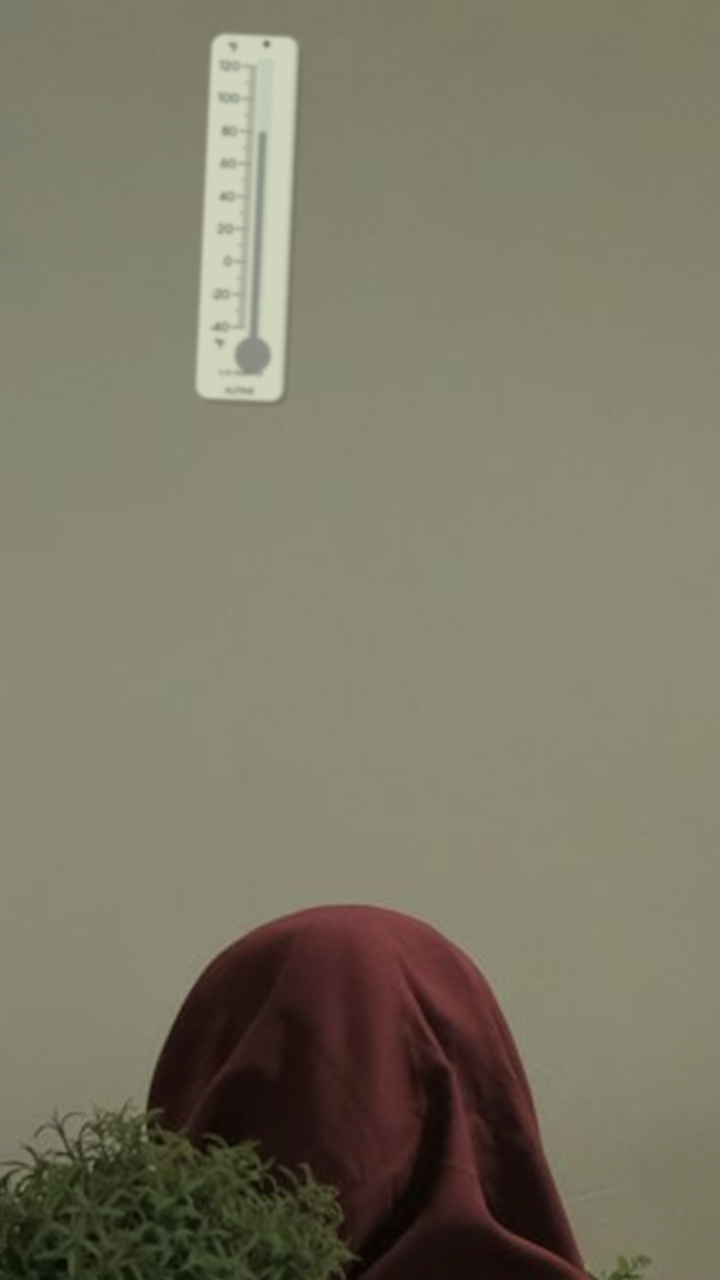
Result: 80
